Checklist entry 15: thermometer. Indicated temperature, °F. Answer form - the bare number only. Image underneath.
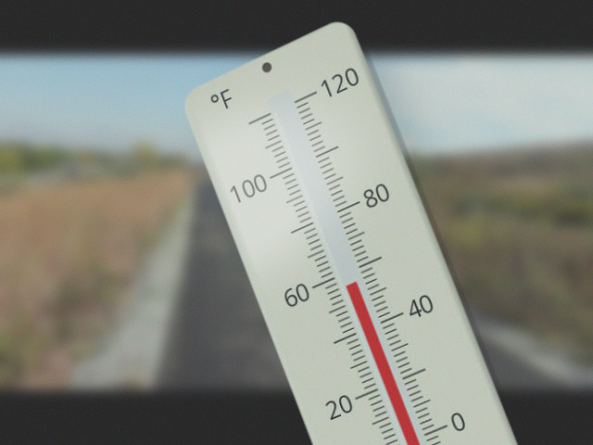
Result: 56
